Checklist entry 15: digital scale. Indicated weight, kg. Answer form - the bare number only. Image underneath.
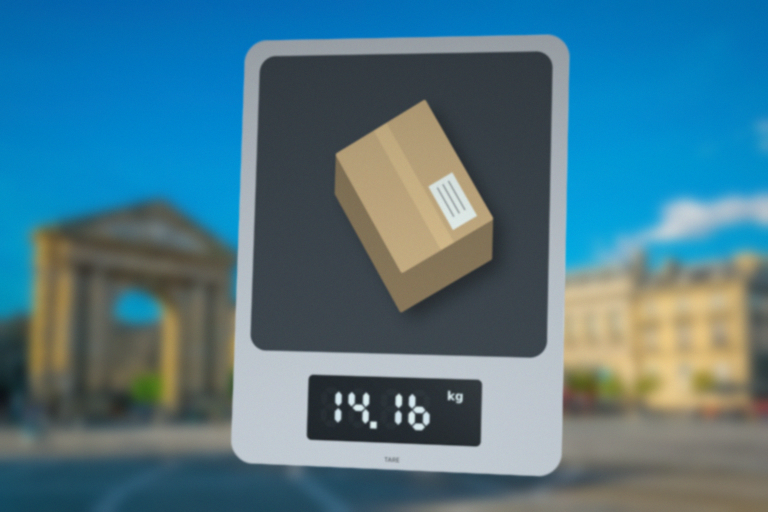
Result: 14.16
